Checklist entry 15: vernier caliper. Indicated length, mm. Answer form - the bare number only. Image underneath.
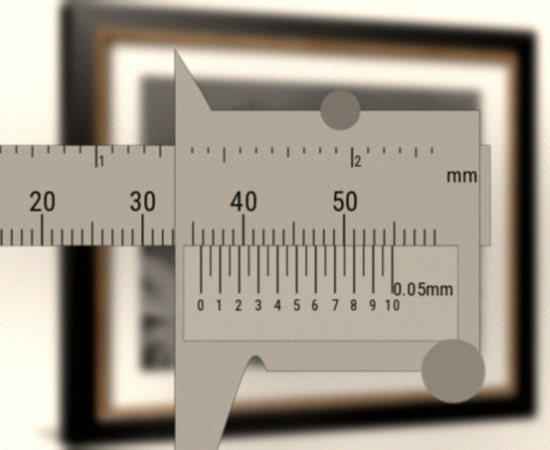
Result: 35.8
